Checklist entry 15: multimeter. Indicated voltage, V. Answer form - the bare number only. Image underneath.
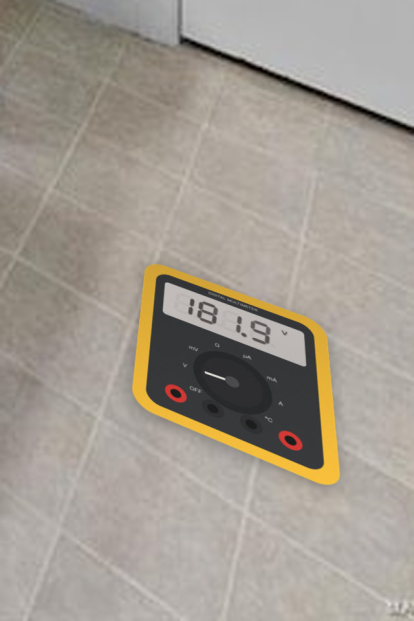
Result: 181.9
